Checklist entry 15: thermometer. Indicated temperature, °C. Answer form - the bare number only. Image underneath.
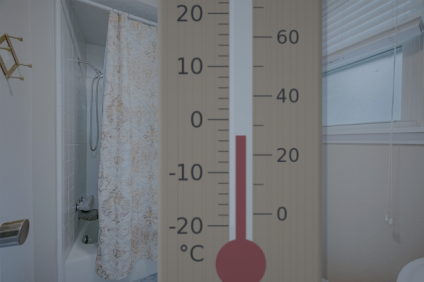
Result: -3
